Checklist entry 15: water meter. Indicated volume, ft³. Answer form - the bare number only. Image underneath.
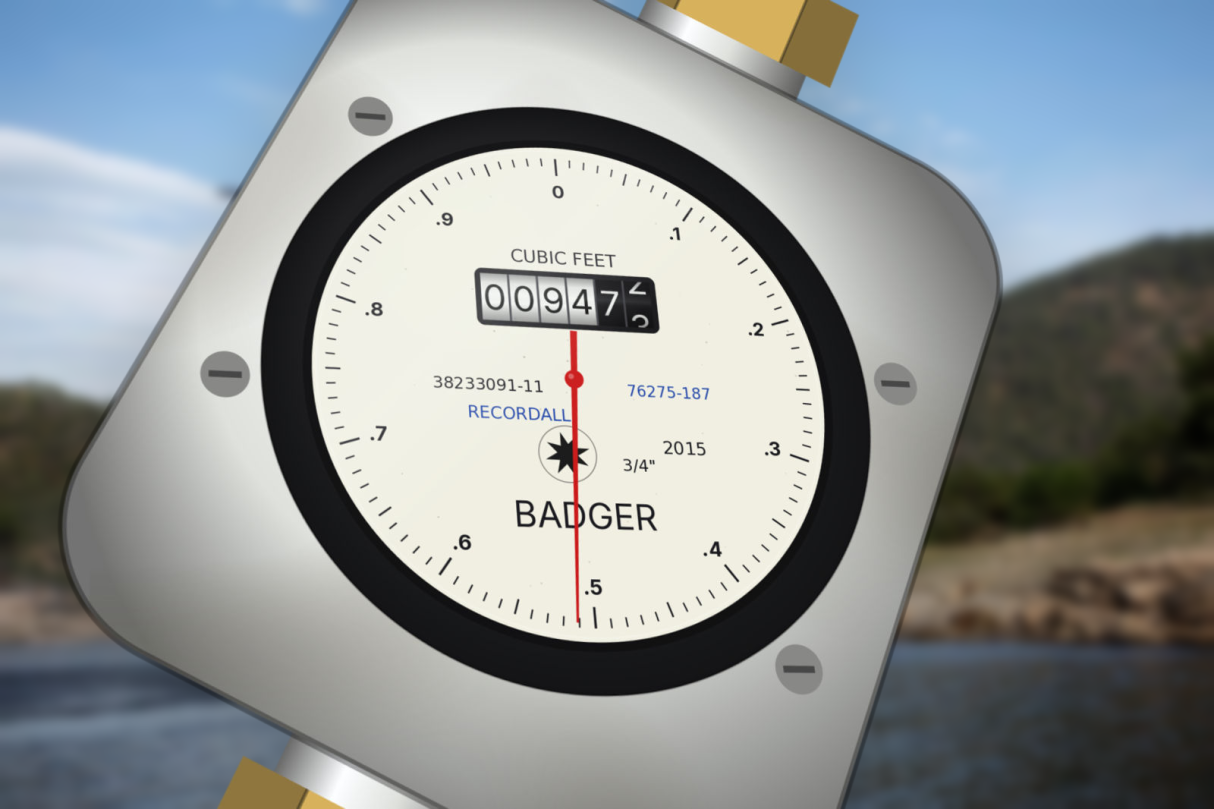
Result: 9472.51
